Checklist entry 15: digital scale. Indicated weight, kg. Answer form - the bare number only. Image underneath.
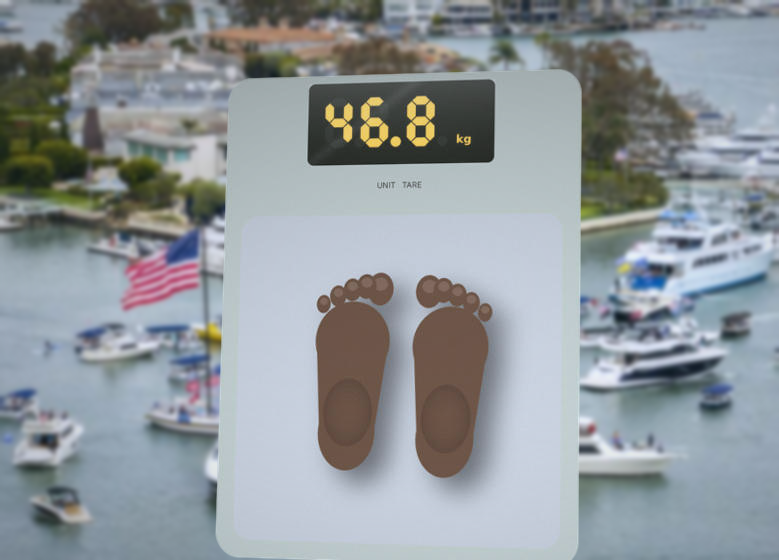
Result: 46.8
